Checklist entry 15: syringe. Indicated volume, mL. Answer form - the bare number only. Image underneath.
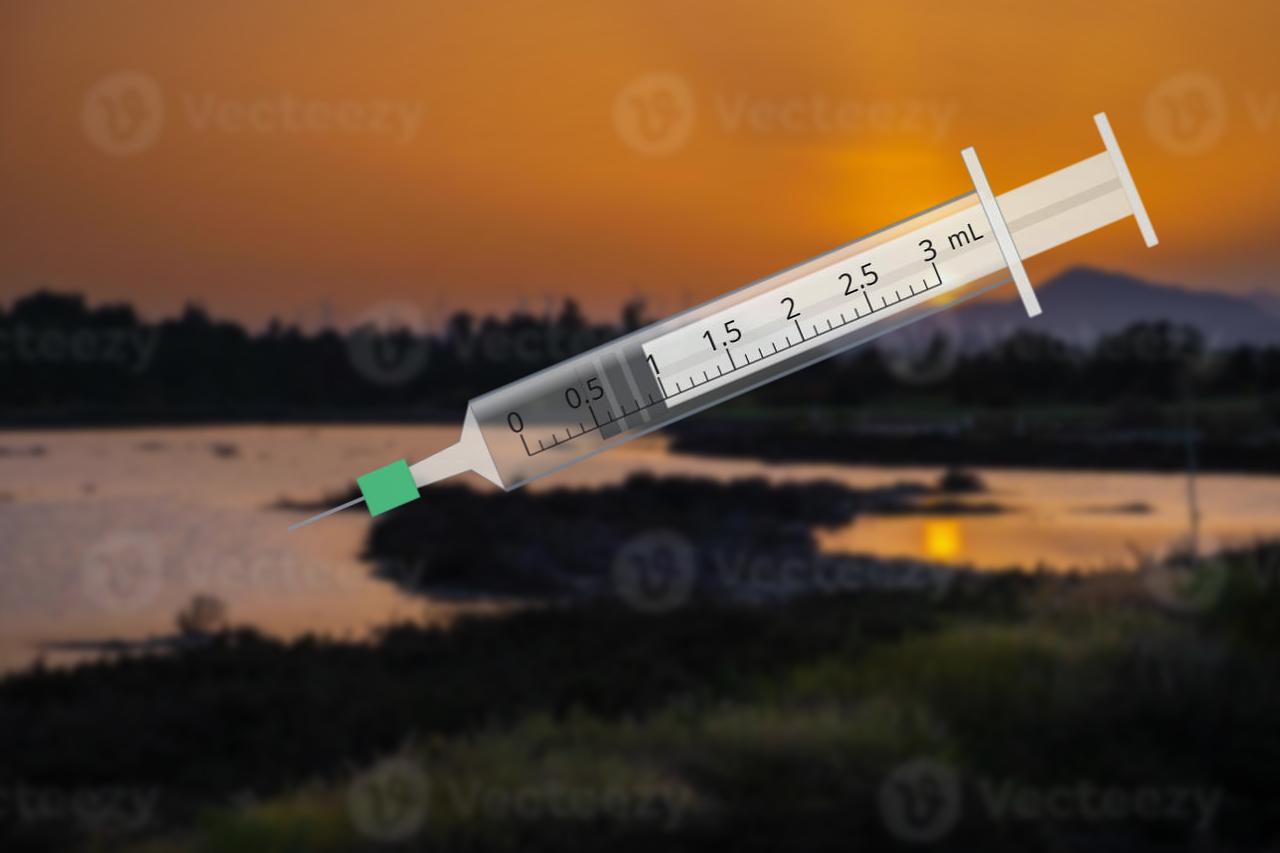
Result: 0.5
